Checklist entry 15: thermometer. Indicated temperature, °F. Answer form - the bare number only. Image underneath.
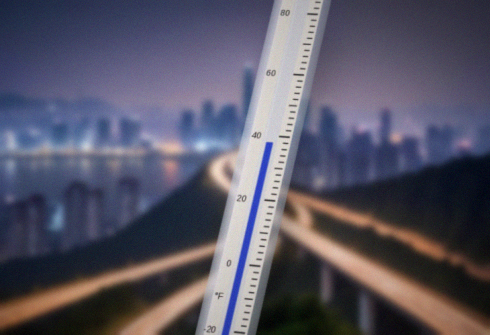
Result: 38
